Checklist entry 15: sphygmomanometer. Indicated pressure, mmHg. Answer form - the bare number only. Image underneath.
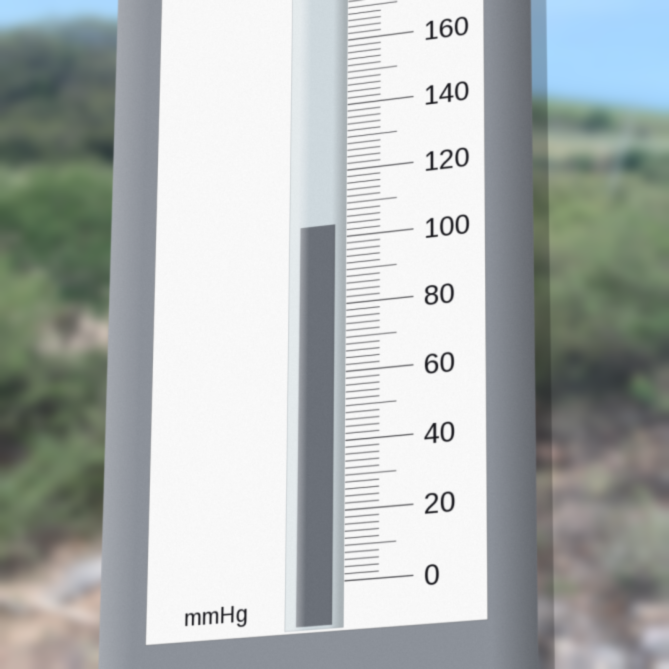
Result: 104
